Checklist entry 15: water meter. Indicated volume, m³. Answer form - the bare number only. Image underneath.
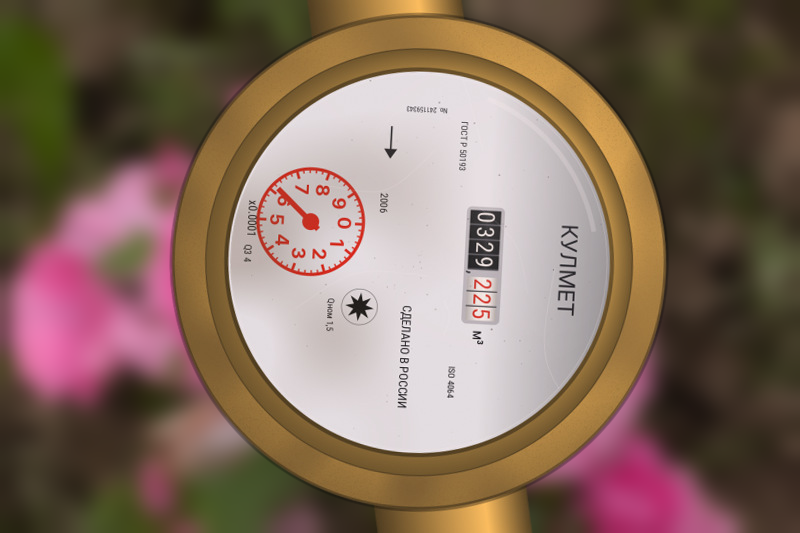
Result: 329.2256
